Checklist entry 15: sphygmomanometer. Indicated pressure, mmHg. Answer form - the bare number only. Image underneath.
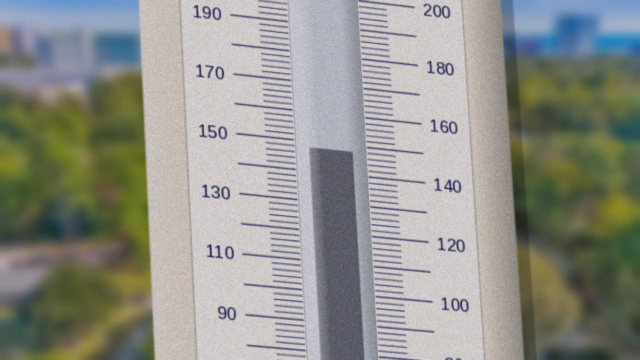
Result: 148
